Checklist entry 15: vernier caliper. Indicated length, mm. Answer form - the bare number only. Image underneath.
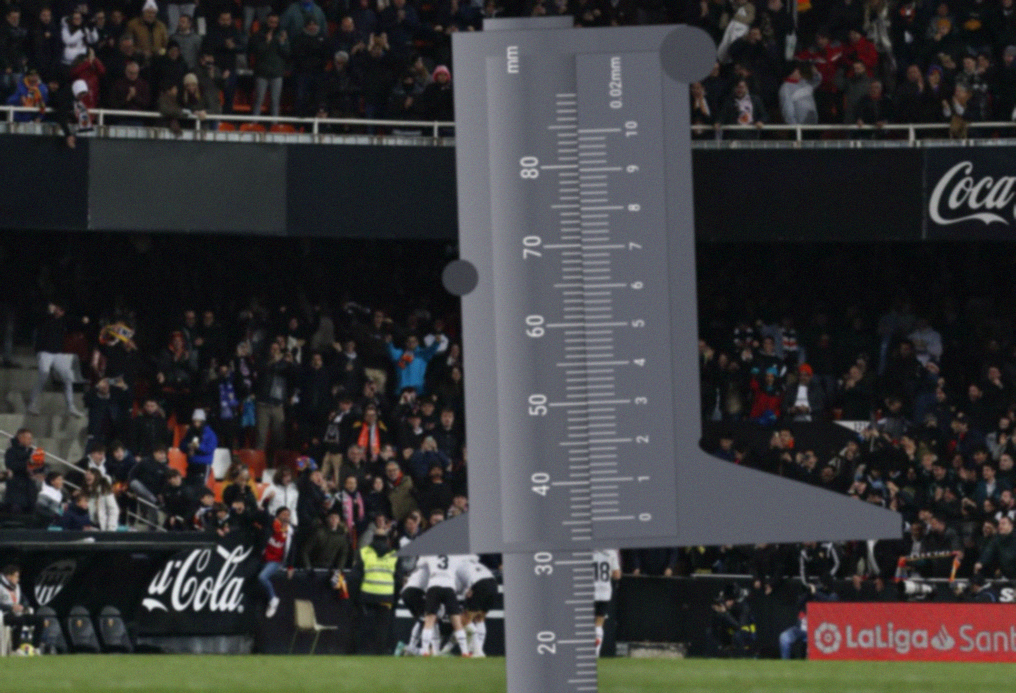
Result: 35.4
